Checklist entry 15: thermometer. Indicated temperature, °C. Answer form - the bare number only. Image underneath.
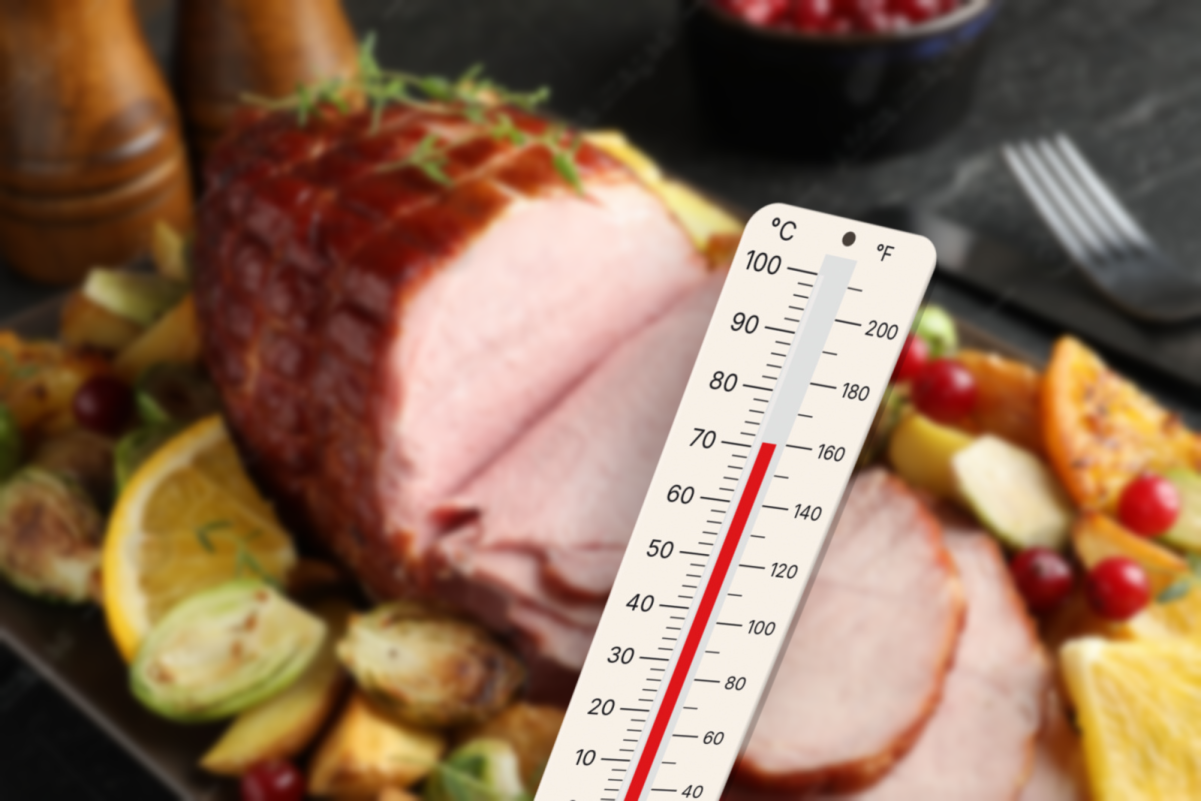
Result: 71
